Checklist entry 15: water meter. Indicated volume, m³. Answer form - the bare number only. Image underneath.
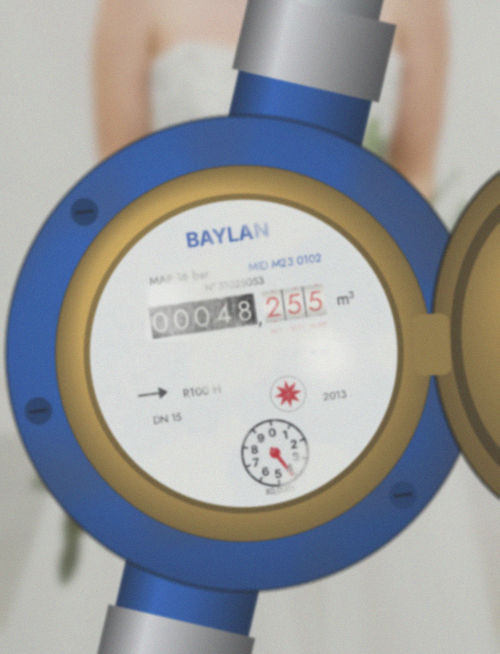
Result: 48.2554
